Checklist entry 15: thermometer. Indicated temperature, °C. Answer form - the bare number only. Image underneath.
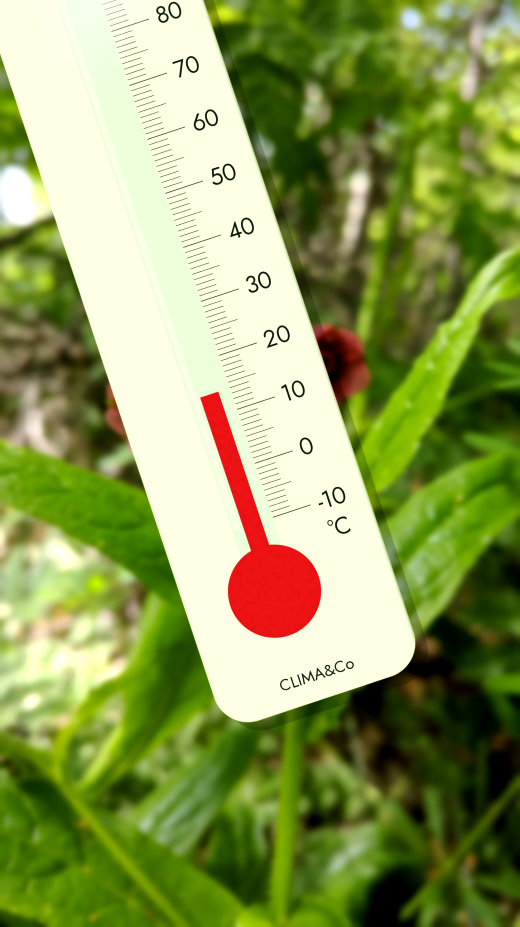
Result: 14
